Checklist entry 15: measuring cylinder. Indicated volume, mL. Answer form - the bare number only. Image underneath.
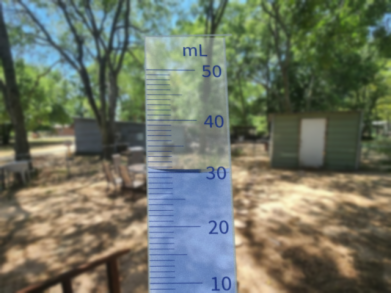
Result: 30
